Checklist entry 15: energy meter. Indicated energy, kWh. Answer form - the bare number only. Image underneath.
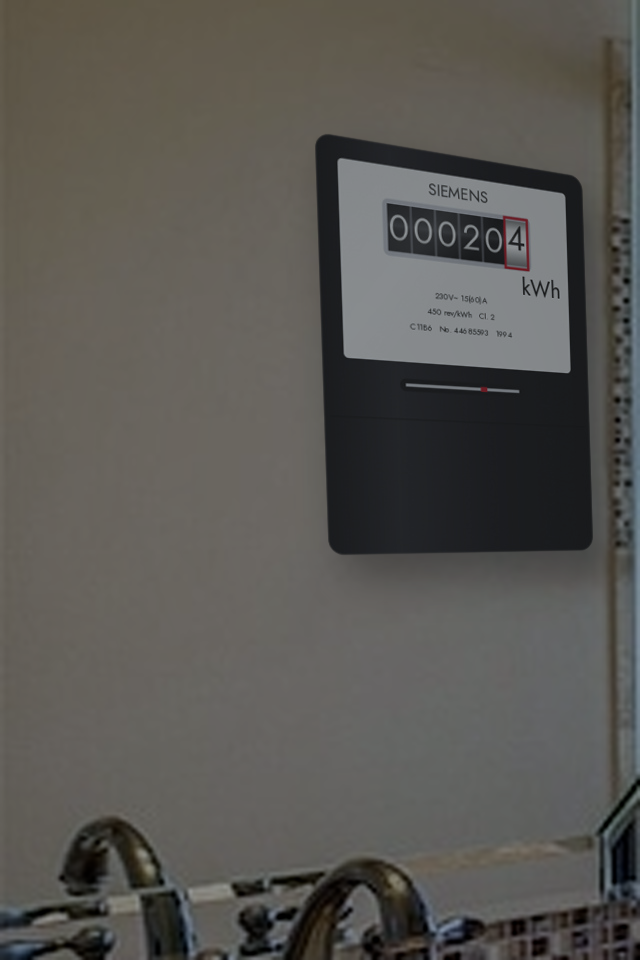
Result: 20.4
